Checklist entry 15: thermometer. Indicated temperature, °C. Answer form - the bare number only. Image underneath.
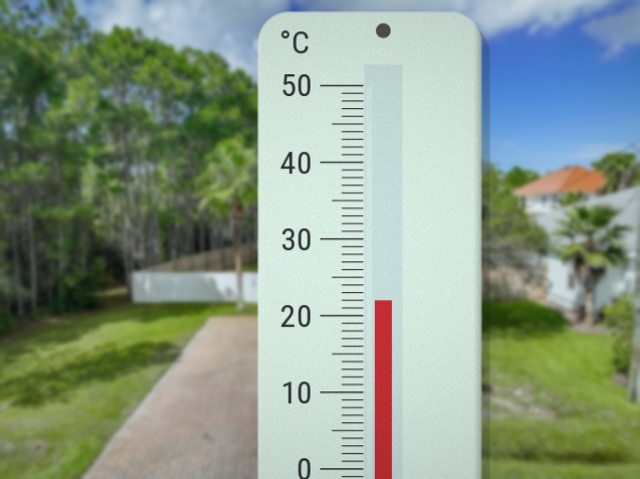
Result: 22
